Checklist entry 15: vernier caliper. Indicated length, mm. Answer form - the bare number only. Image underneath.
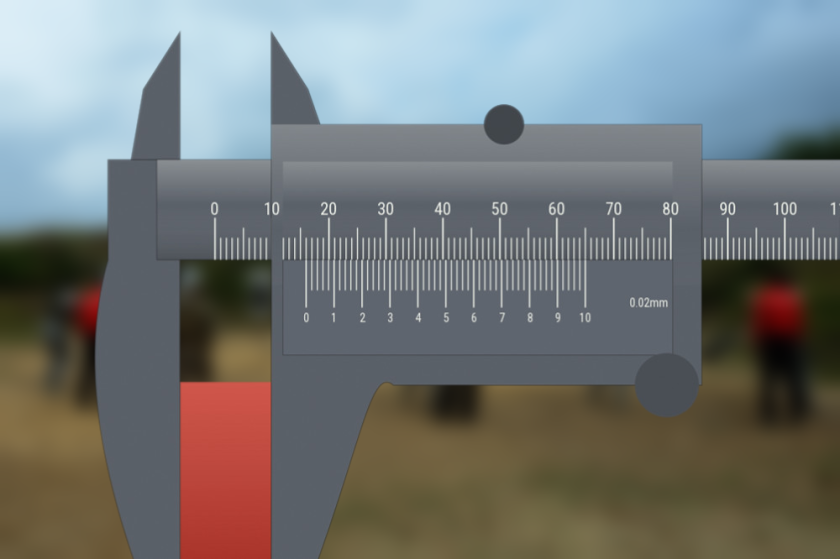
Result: 16.0
